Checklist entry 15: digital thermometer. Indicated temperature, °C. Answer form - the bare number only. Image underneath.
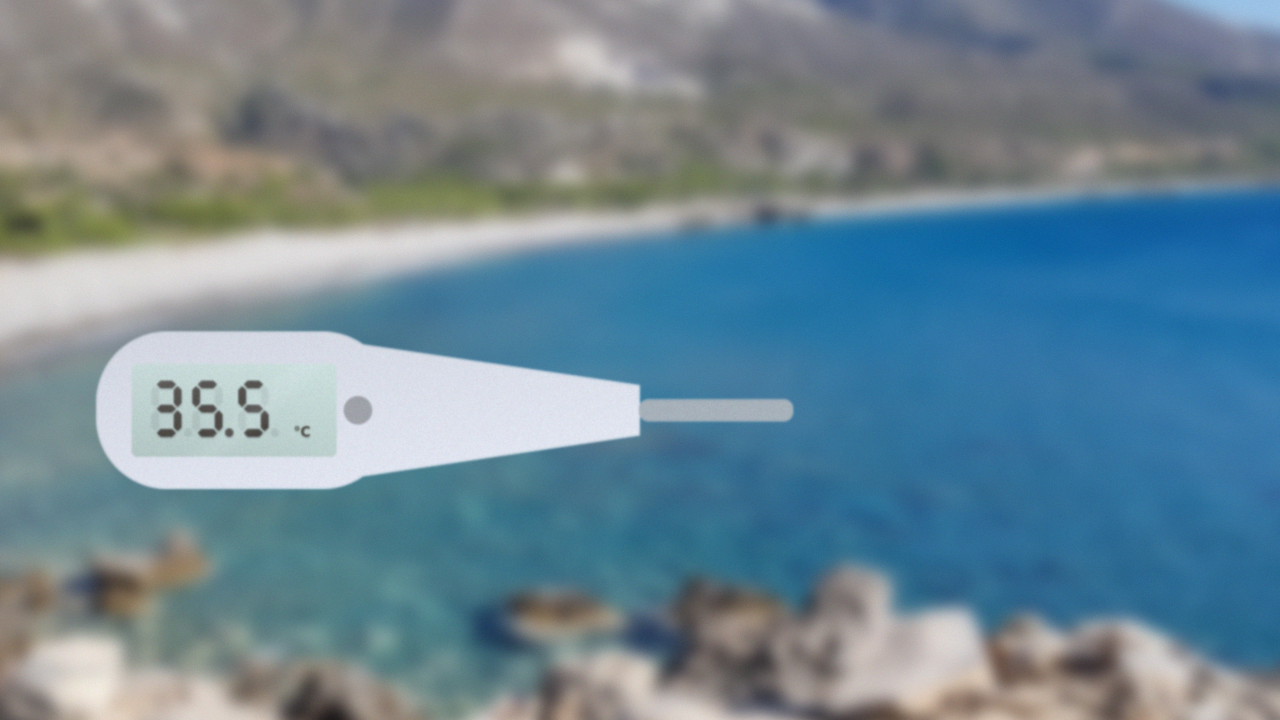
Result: 35.5
